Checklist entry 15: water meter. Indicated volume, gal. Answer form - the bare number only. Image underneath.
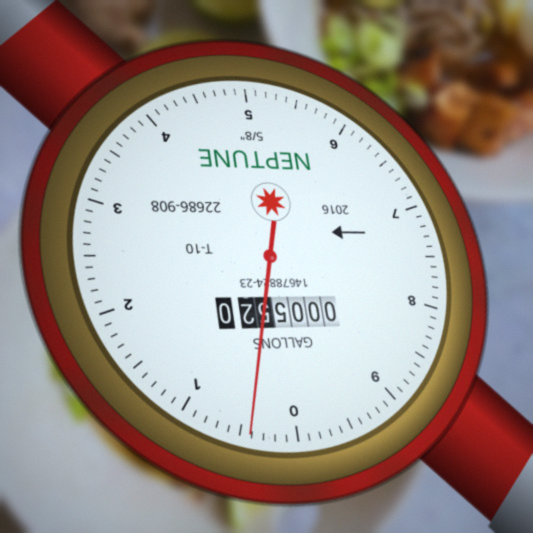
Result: 5520.4
